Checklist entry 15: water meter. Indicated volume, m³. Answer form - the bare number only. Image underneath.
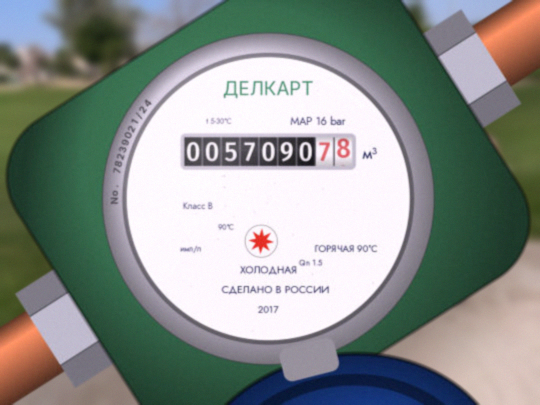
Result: 57090.78
